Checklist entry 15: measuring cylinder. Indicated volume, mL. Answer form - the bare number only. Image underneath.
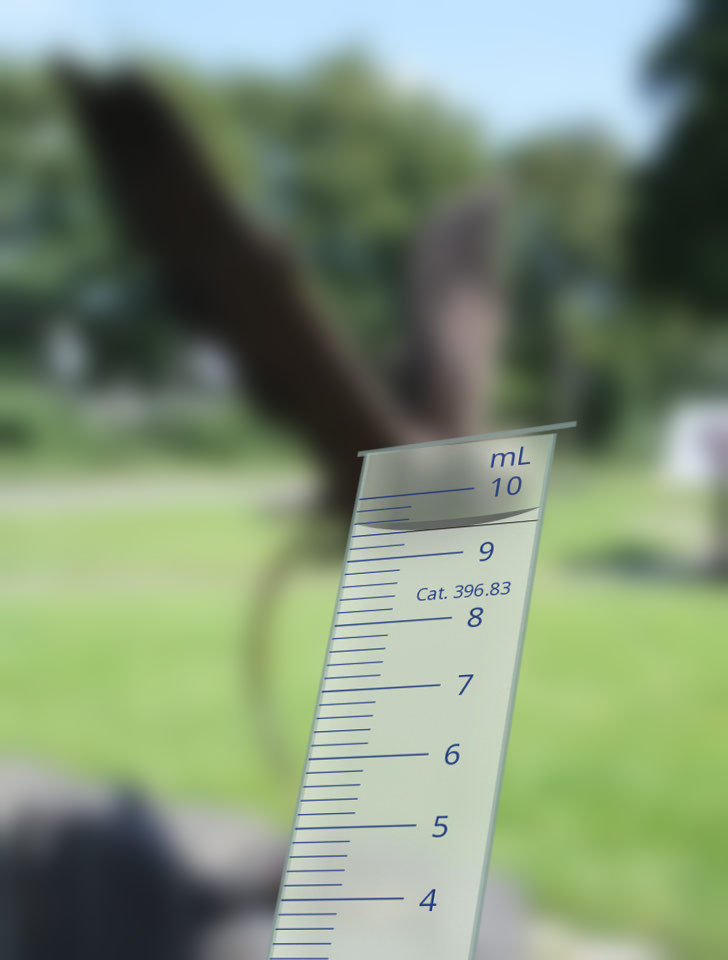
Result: 9.4
